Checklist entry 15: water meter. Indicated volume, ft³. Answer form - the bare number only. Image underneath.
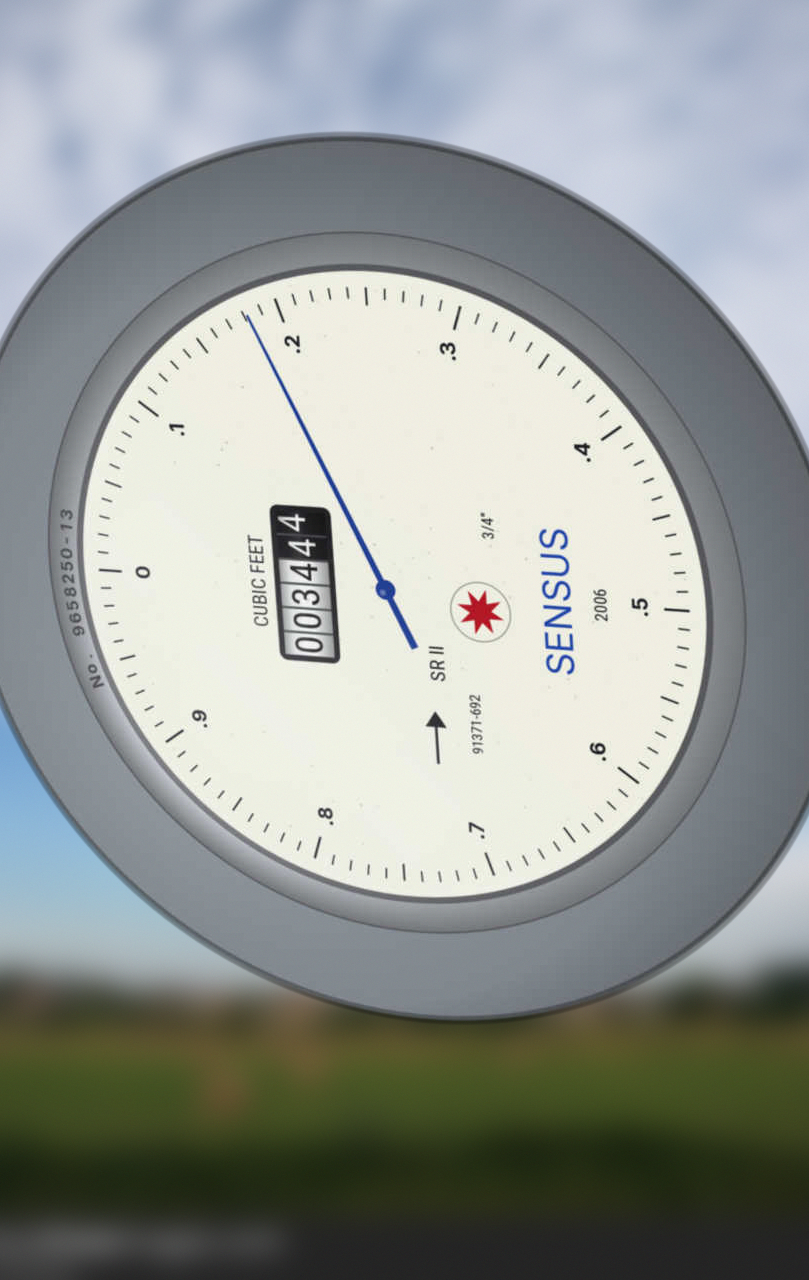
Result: 3444.18
